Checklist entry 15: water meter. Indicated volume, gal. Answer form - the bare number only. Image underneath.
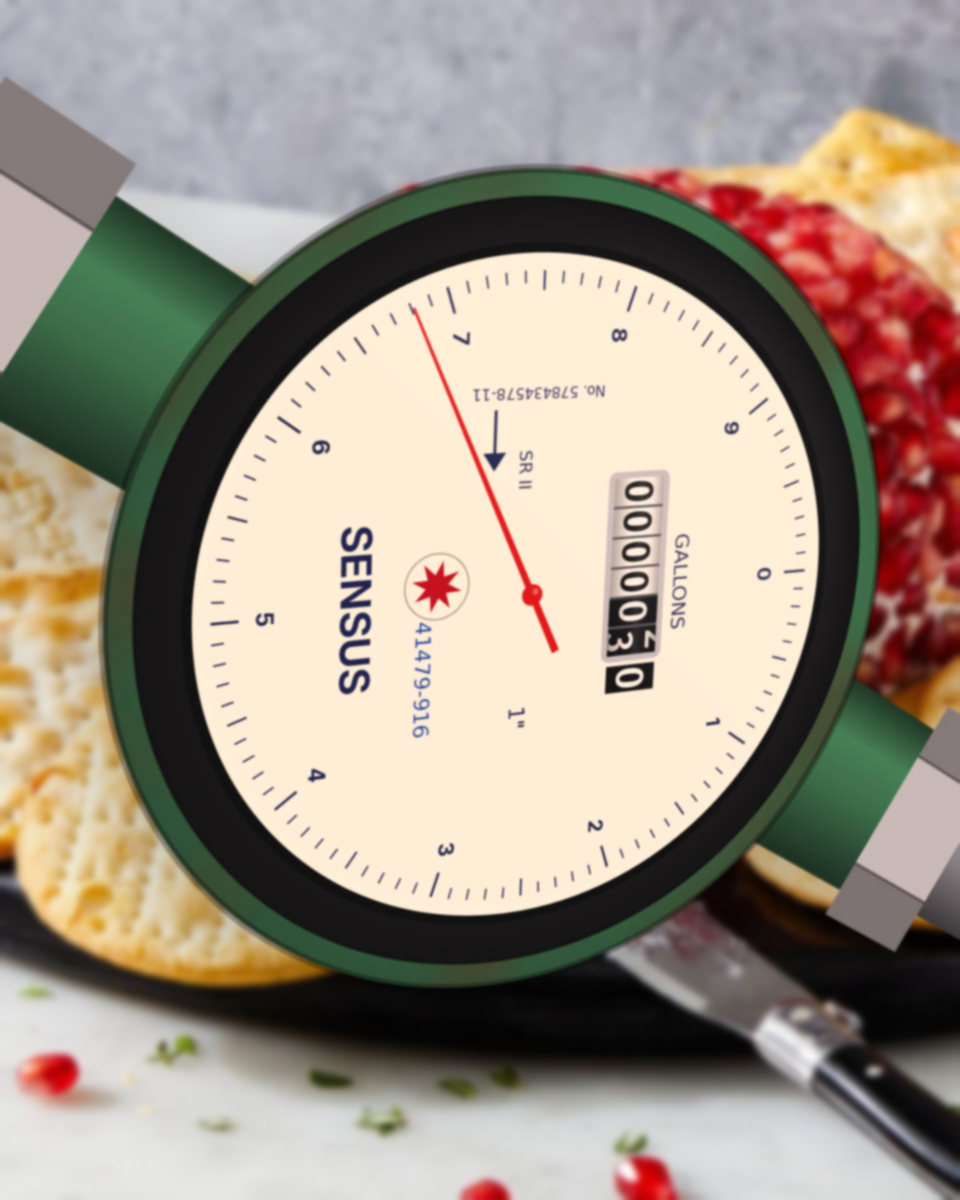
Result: 26.8
